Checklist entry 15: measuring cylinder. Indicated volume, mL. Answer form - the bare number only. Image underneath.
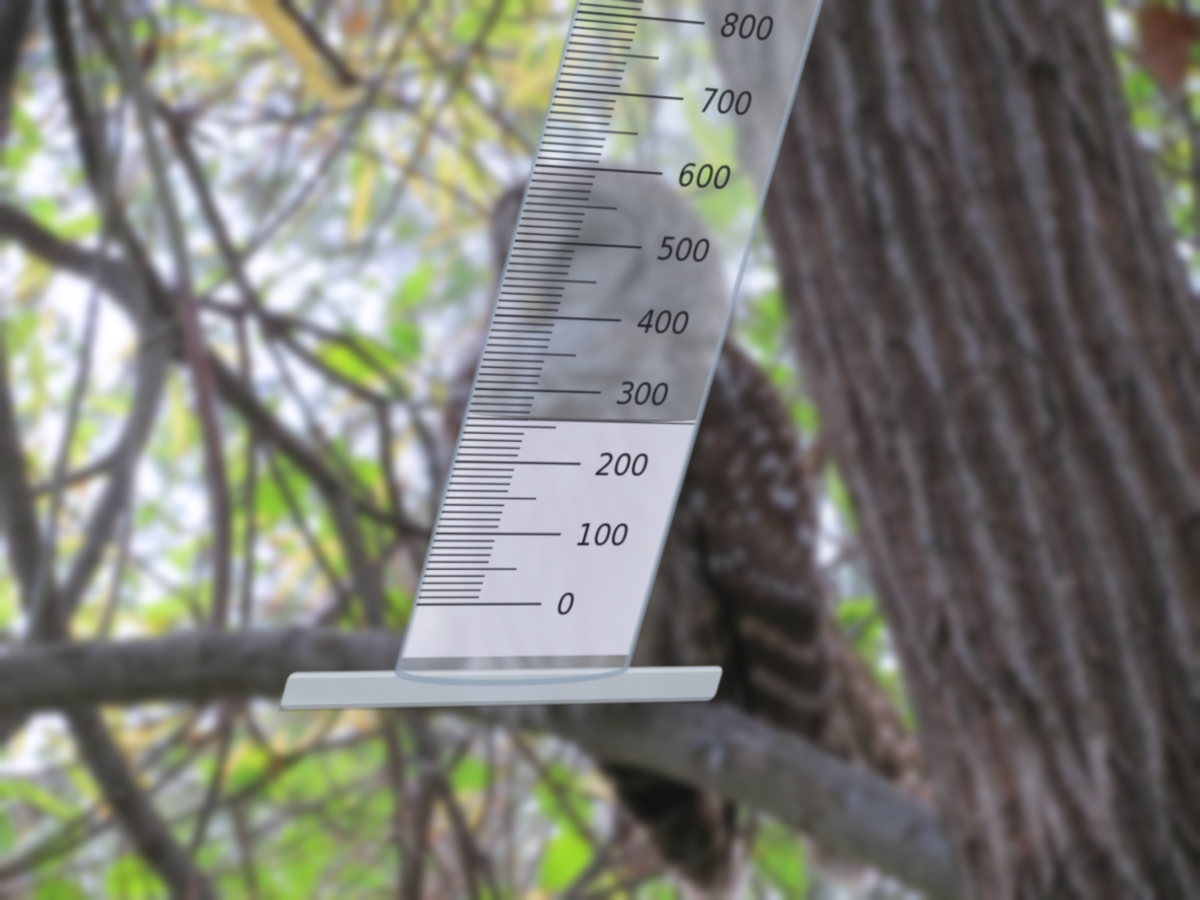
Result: 260
